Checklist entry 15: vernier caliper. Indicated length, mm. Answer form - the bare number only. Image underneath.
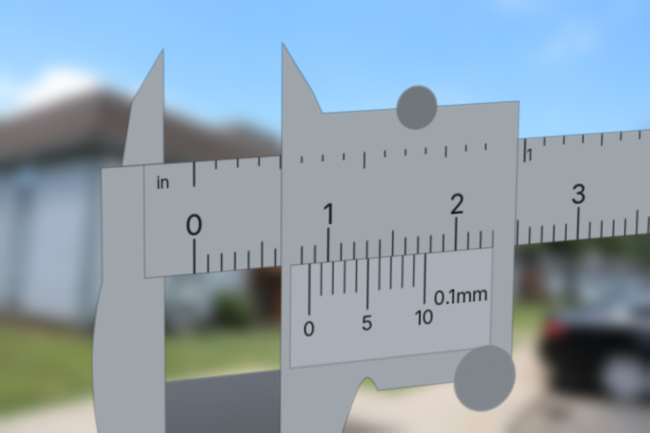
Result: 8.6
